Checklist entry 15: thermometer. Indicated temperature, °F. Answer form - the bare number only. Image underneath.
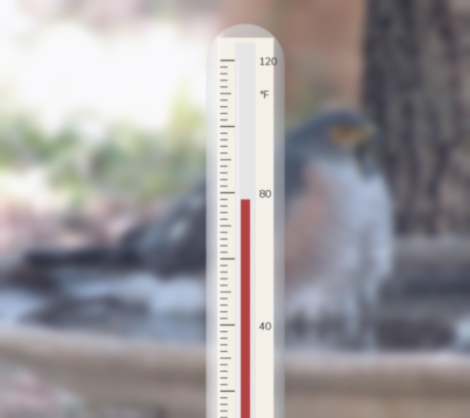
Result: 78
